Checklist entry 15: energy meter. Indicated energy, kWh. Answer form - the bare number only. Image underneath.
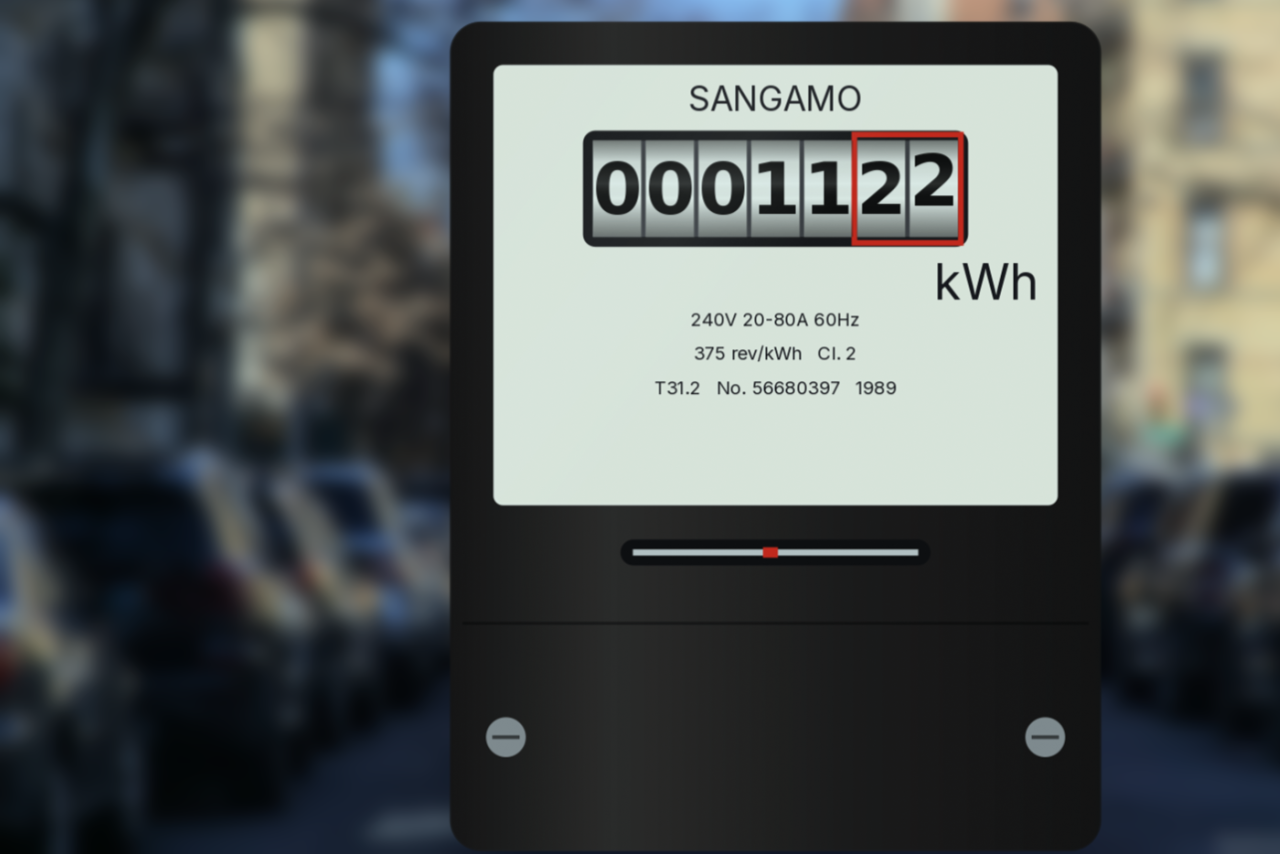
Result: 11.22
